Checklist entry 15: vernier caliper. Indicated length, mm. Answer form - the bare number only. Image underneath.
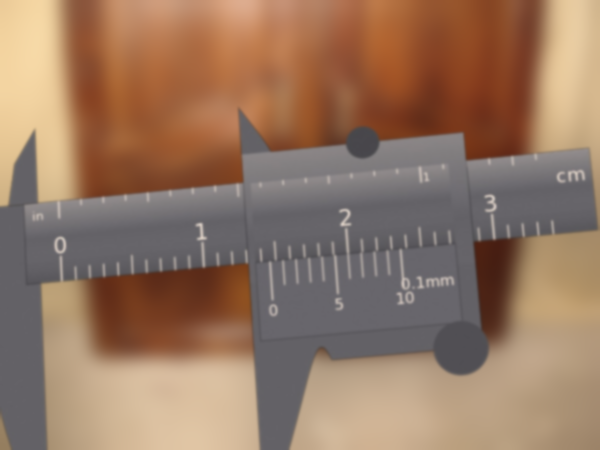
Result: 14.6
